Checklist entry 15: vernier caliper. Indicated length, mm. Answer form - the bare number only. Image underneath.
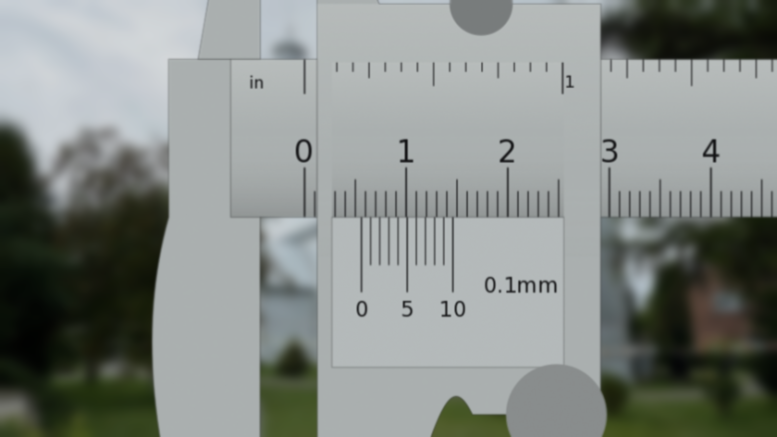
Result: 5.6
